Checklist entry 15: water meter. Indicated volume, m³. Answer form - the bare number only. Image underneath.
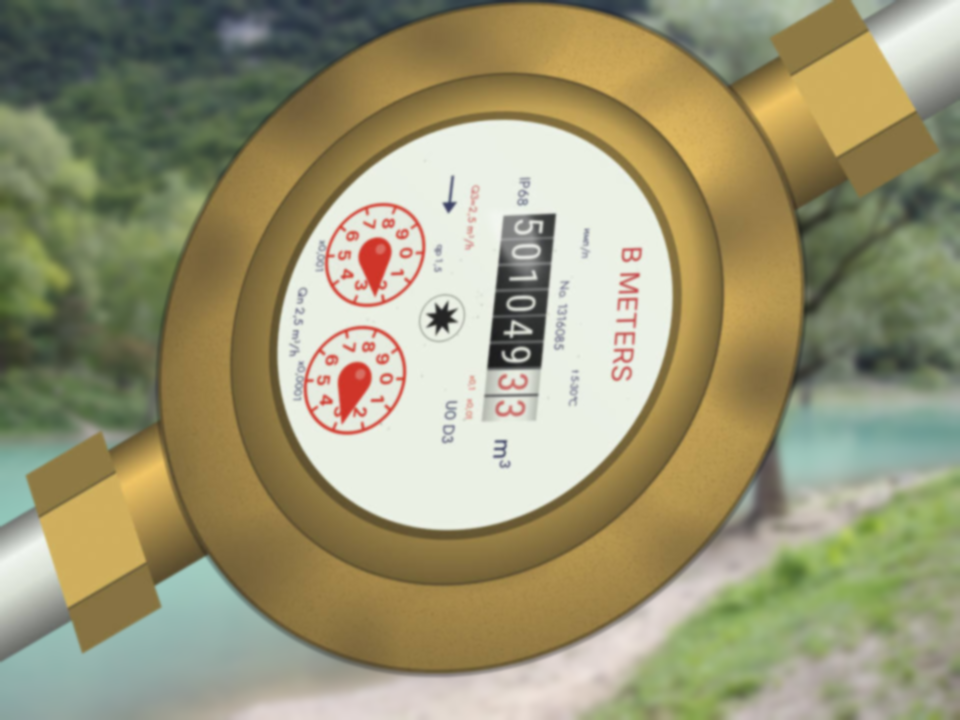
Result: 501049.3322
